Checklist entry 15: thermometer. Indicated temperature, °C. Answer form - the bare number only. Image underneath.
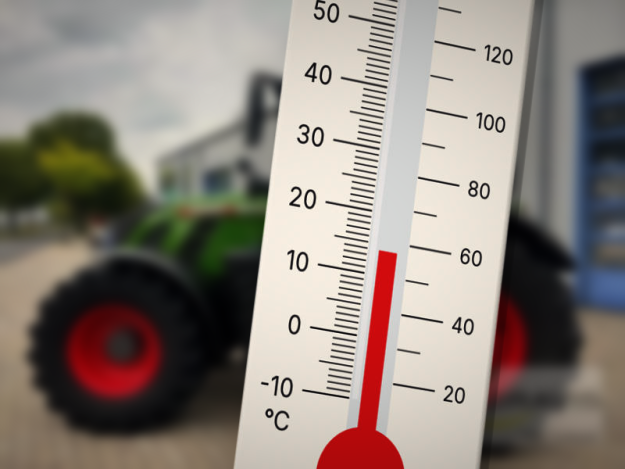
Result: 14
